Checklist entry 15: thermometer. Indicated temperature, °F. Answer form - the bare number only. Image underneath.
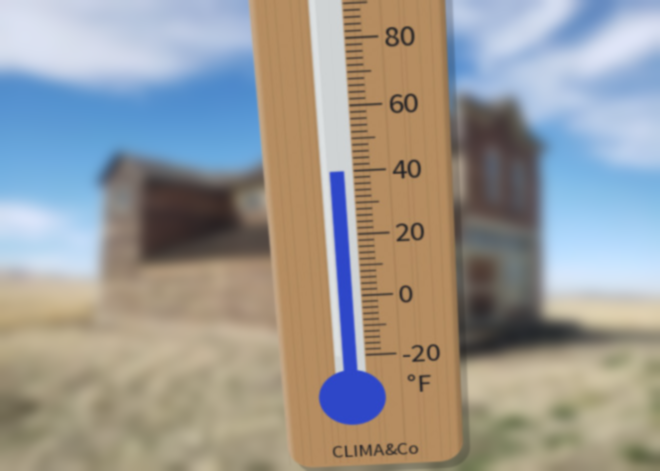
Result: 40
